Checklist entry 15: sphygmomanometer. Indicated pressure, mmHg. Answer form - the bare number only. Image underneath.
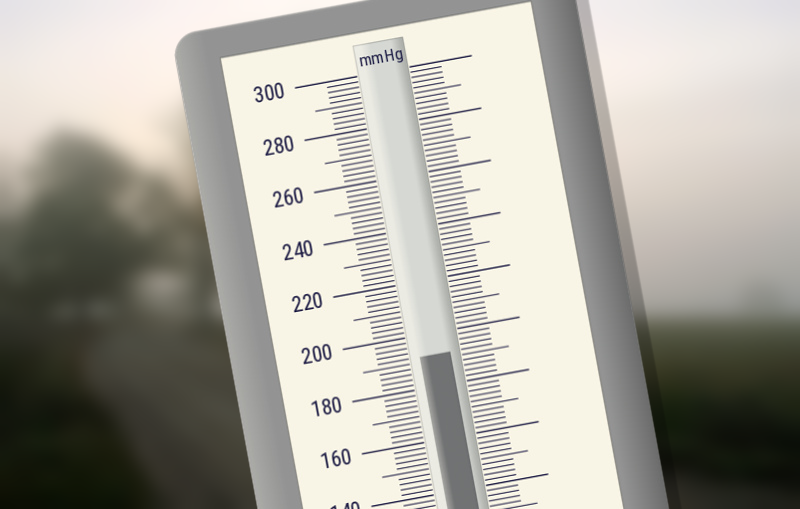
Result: 192
